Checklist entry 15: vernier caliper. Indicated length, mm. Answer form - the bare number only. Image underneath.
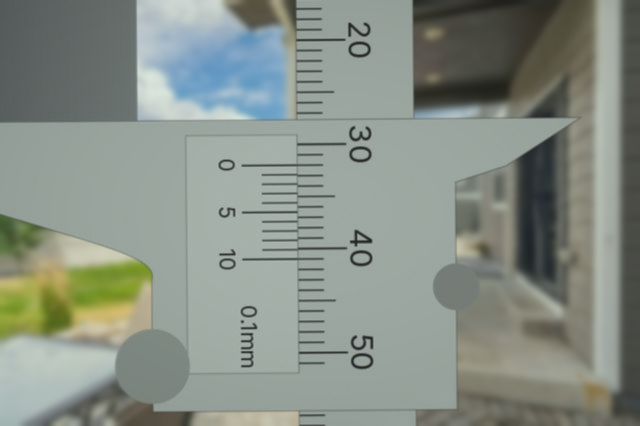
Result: 32.0
